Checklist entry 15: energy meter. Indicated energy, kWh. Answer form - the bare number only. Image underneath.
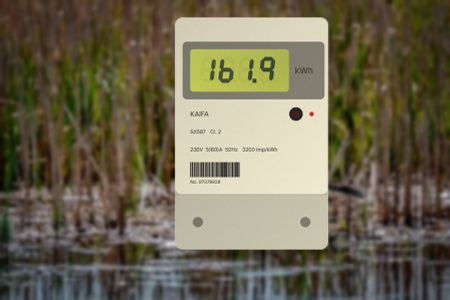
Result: 161.9
